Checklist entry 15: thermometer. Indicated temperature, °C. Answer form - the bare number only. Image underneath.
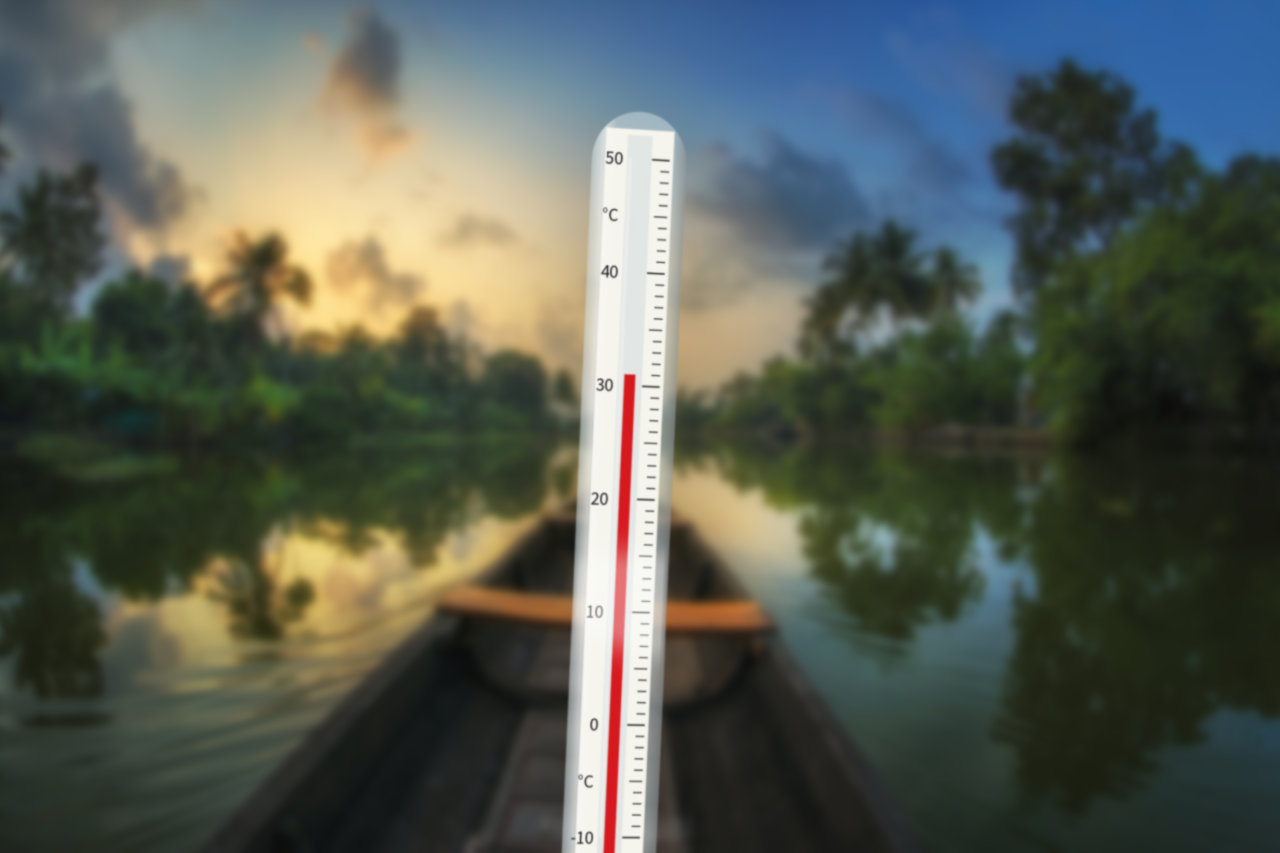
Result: 31
